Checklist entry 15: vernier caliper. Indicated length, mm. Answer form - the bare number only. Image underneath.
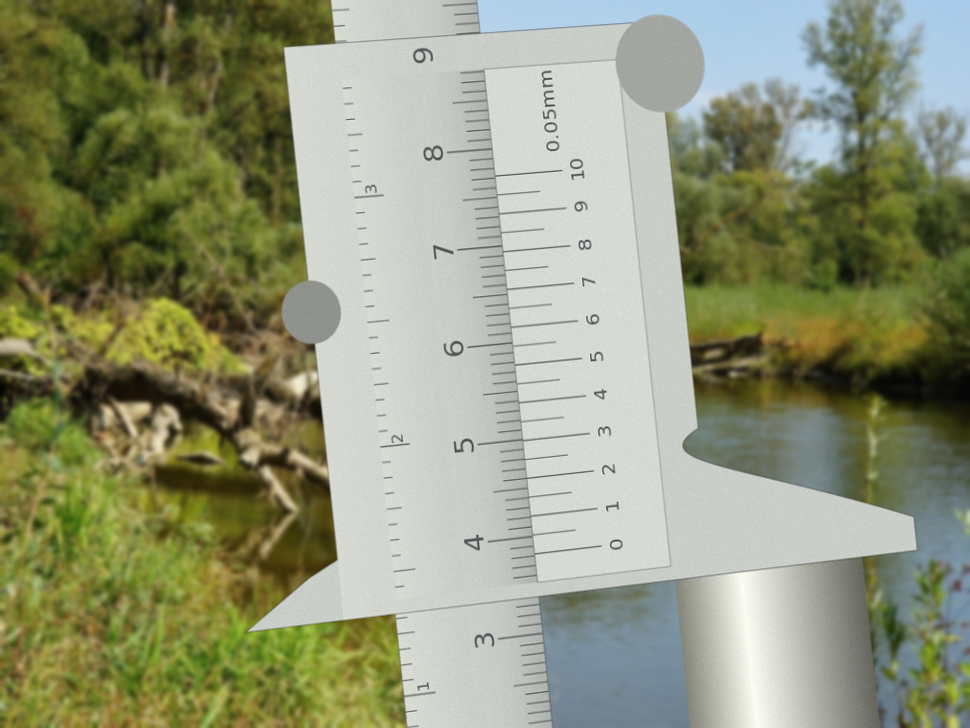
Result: 38.2
